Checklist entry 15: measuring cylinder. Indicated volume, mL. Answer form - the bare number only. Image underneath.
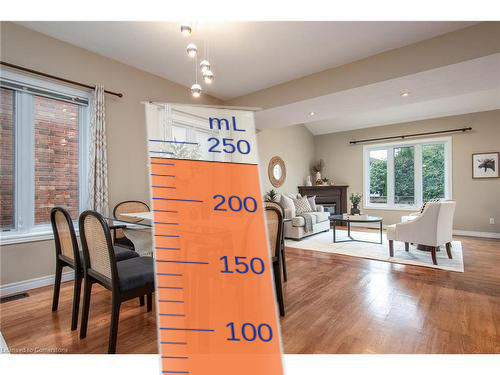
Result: 235
